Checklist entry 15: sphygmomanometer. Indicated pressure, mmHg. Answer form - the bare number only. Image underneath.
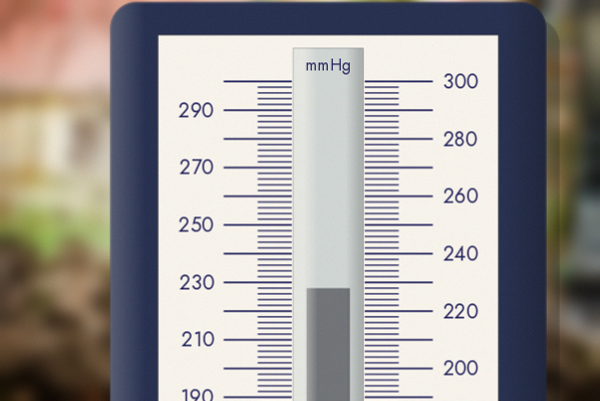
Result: 228
